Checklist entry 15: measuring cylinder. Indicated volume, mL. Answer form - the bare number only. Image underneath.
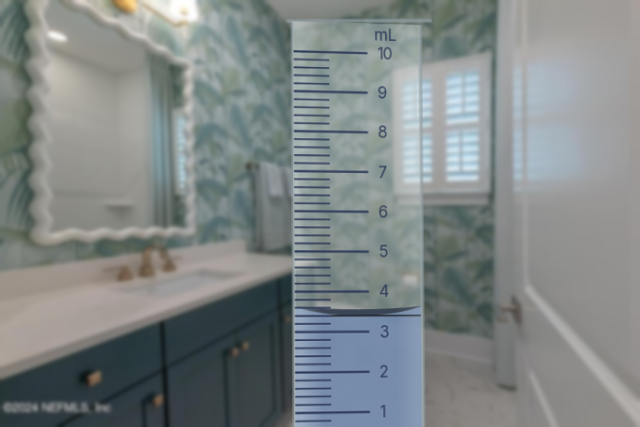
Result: 3.4
